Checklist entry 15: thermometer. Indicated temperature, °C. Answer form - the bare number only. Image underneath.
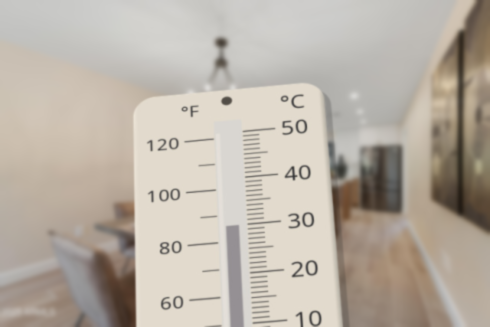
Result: 30
